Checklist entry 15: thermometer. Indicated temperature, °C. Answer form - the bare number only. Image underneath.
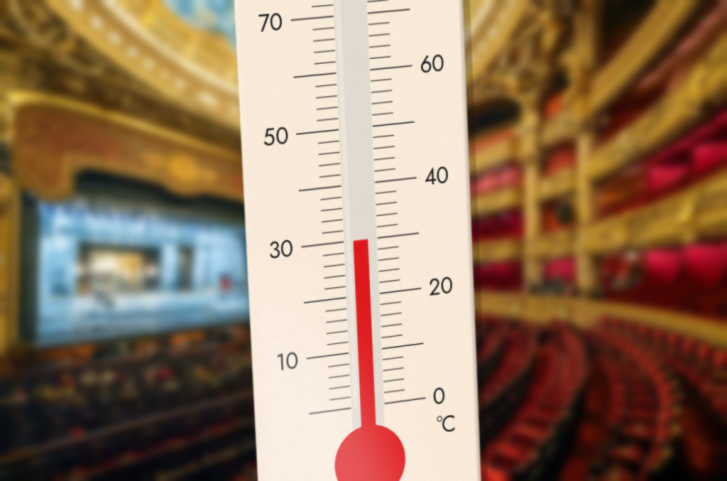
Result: 30
